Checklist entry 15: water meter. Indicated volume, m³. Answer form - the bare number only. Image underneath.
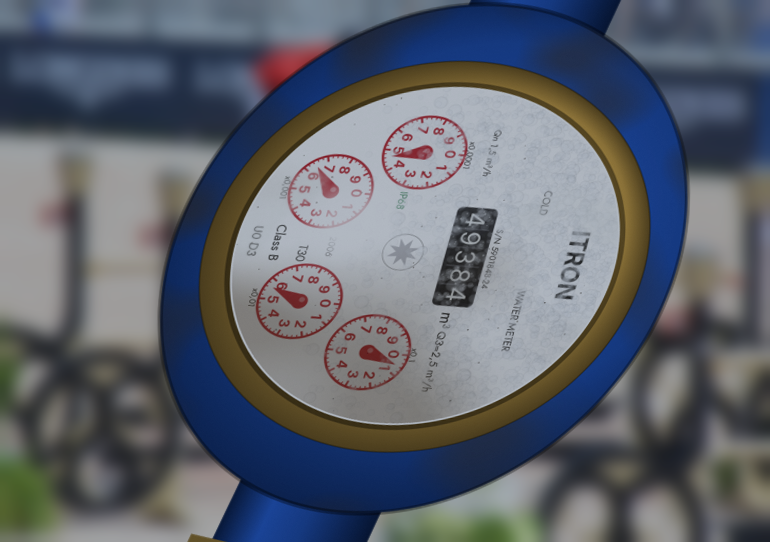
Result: 49384.0564
